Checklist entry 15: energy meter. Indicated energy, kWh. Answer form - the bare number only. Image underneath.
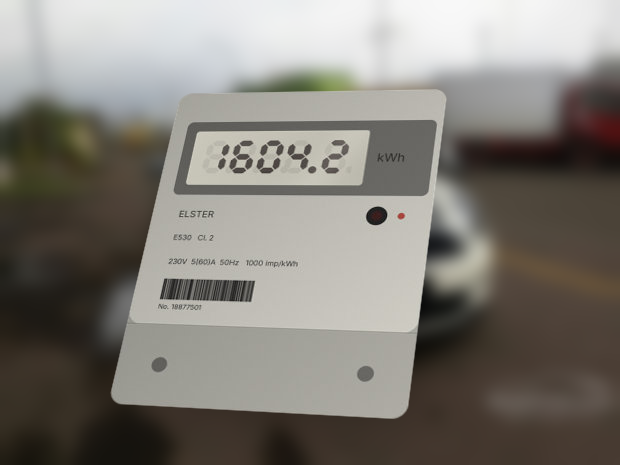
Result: 1604.2
